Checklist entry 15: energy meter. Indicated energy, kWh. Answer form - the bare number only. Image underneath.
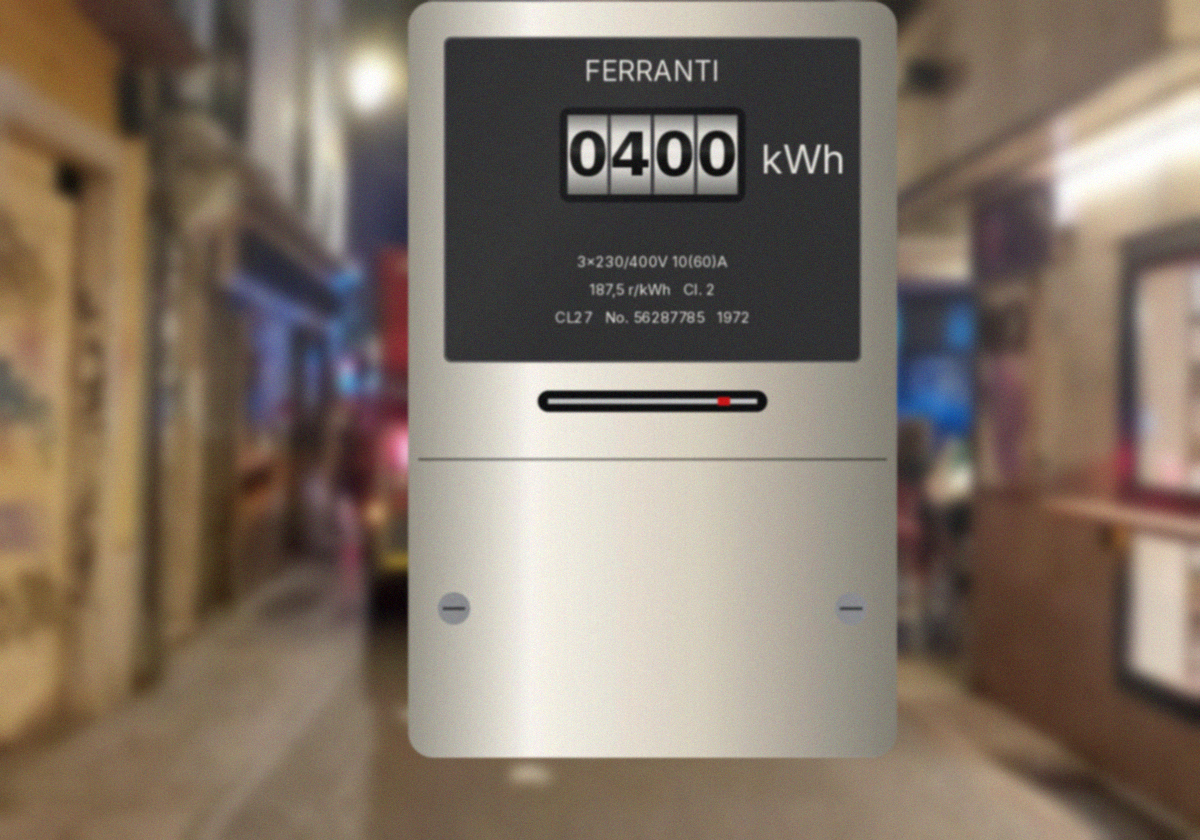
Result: 400
